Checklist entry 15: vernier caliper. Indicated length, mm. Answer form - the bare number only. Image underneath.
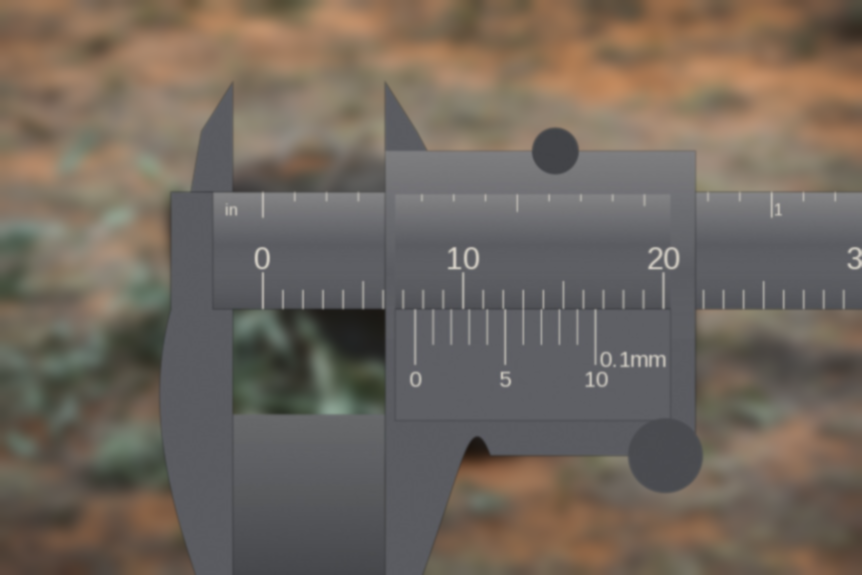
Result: 7.6
